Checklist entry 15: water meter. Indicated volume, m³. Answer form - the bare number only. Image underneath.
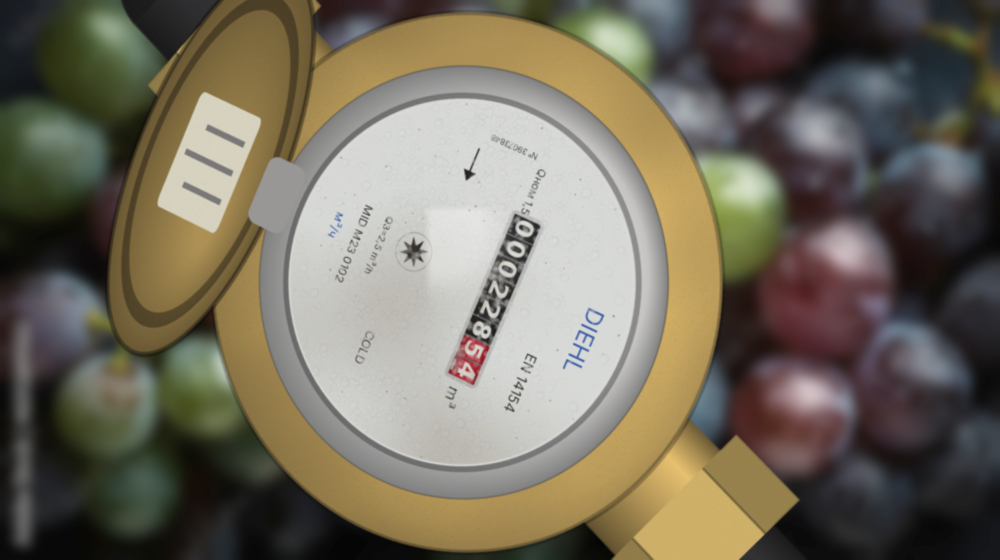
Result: 228.54
